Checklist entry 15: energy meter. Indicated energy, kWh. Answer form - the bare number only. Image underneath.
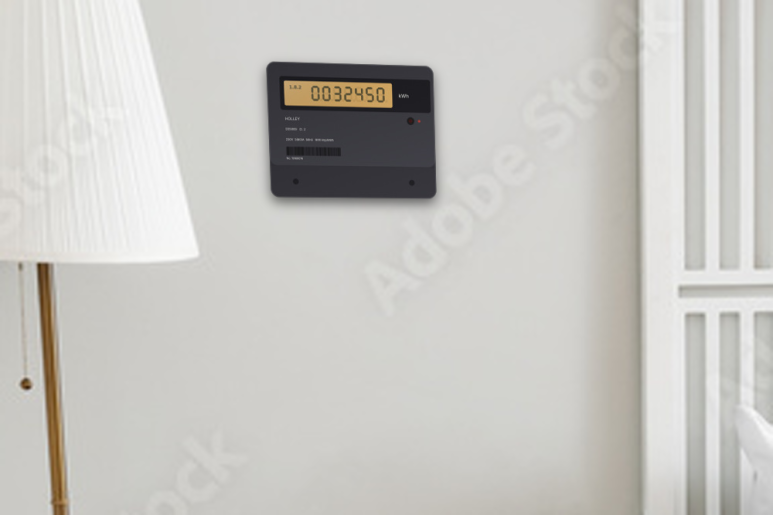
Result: 32450
